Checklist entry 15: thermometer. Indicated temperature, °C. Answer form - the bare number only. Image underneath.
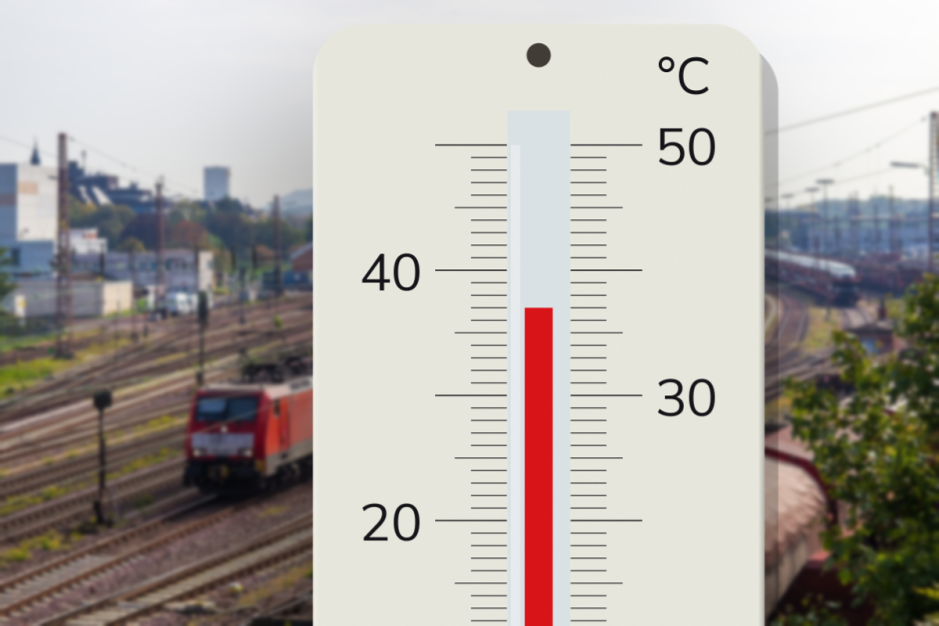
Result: 37
